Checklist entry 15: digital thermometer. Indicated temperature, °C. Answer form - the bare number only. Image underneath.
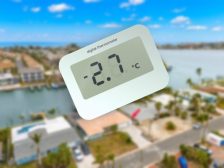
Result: -2.7
